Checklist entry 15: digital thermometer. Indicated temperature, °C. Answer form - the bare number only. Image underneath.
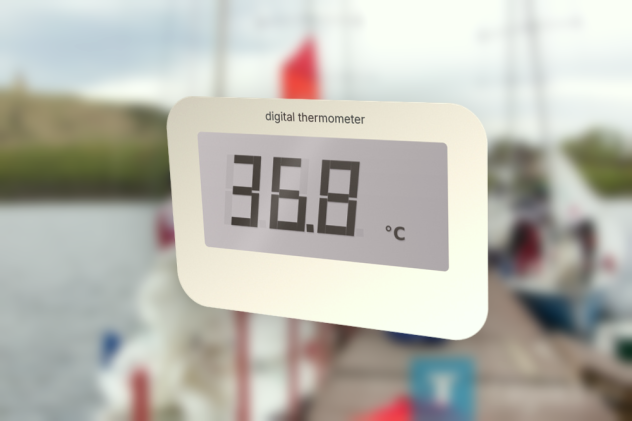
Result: 36.8
